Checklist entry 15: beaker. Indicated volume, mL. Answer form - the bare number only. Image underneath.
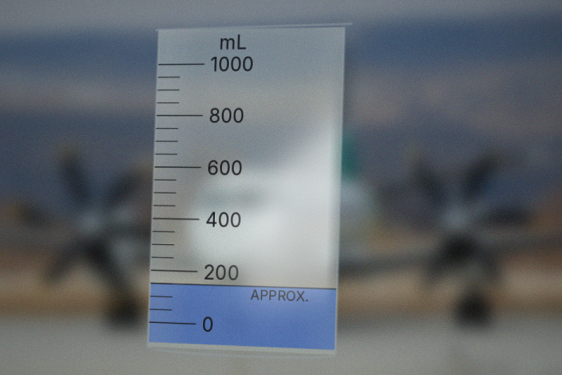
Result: 150
